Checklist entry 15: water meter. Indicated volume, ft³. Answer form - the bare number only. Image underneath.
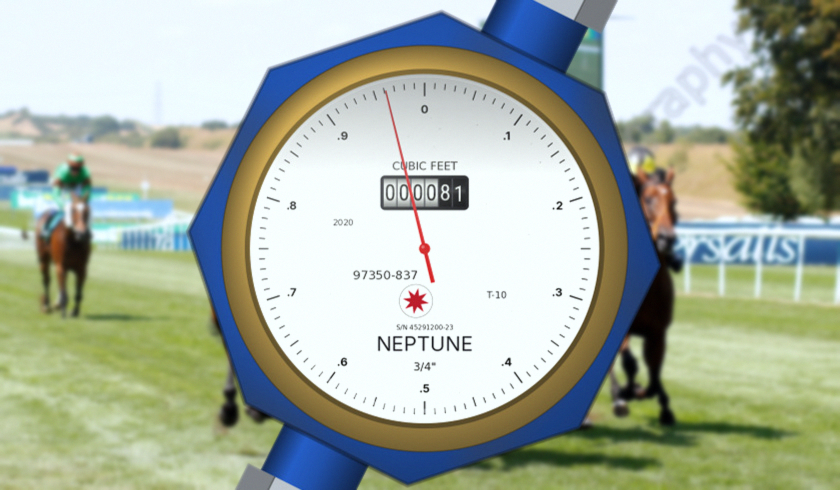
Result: 80.96
